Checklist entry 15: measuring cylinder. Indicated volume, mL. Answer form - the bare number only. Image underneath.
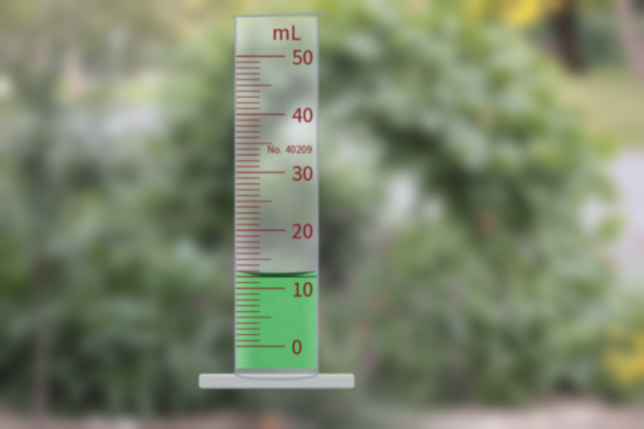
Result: 12
